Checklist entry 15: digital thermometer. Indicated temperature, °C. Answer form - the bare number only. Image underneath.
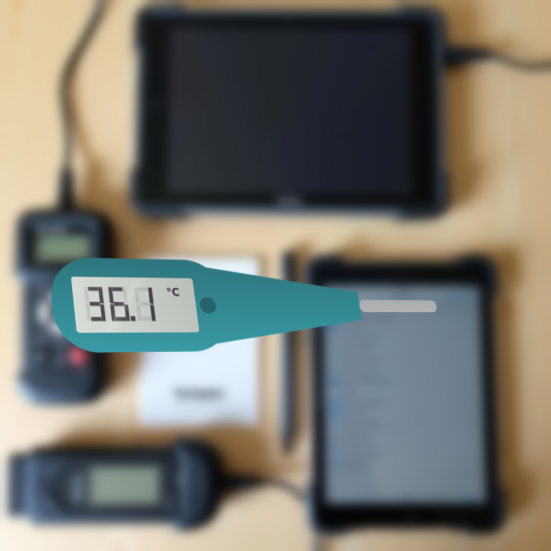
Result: 36.1
